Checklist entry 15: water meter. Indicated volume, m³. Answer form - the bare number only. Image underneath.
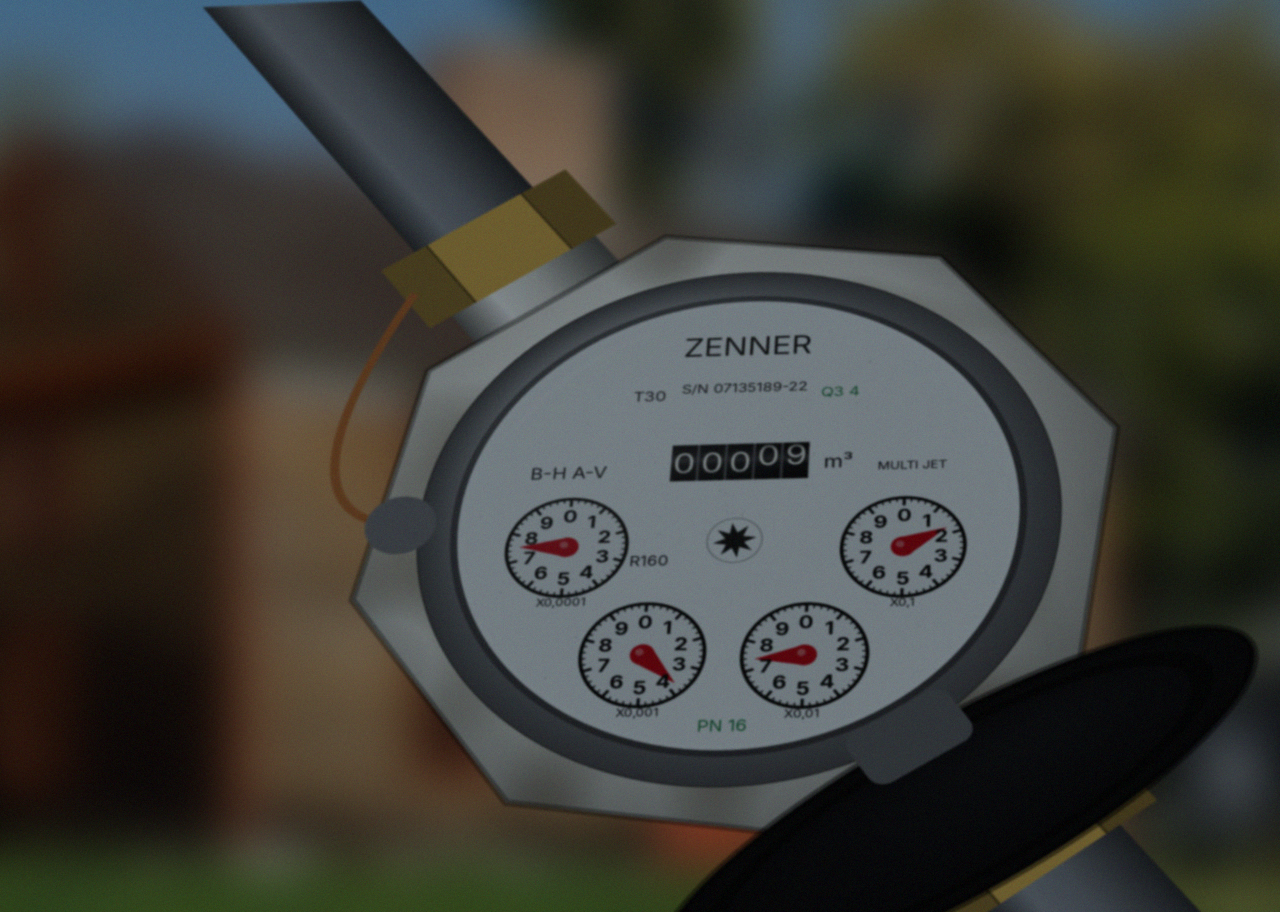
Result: 9.1737
